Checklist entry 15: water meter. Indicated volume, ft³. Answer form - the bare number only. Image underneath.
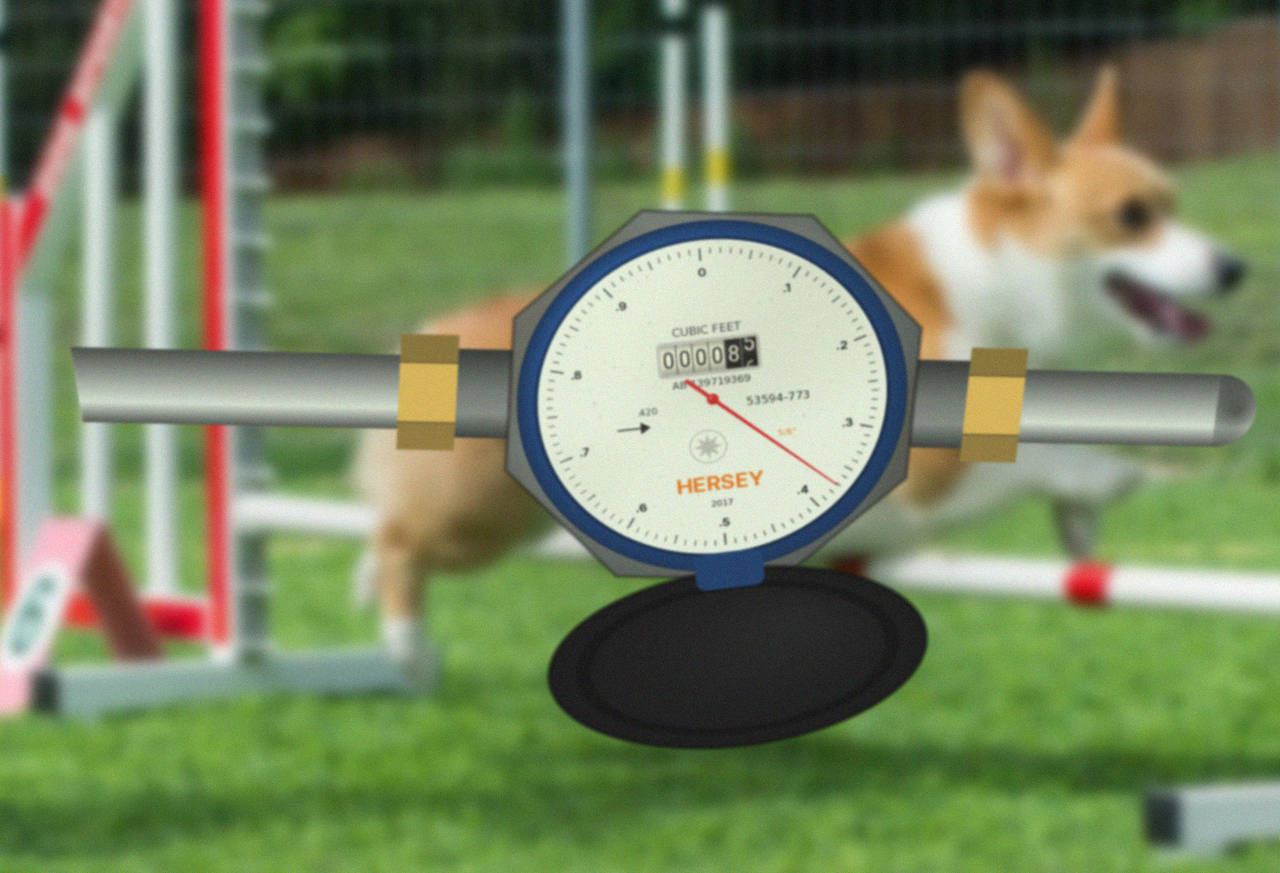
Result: 85.37
